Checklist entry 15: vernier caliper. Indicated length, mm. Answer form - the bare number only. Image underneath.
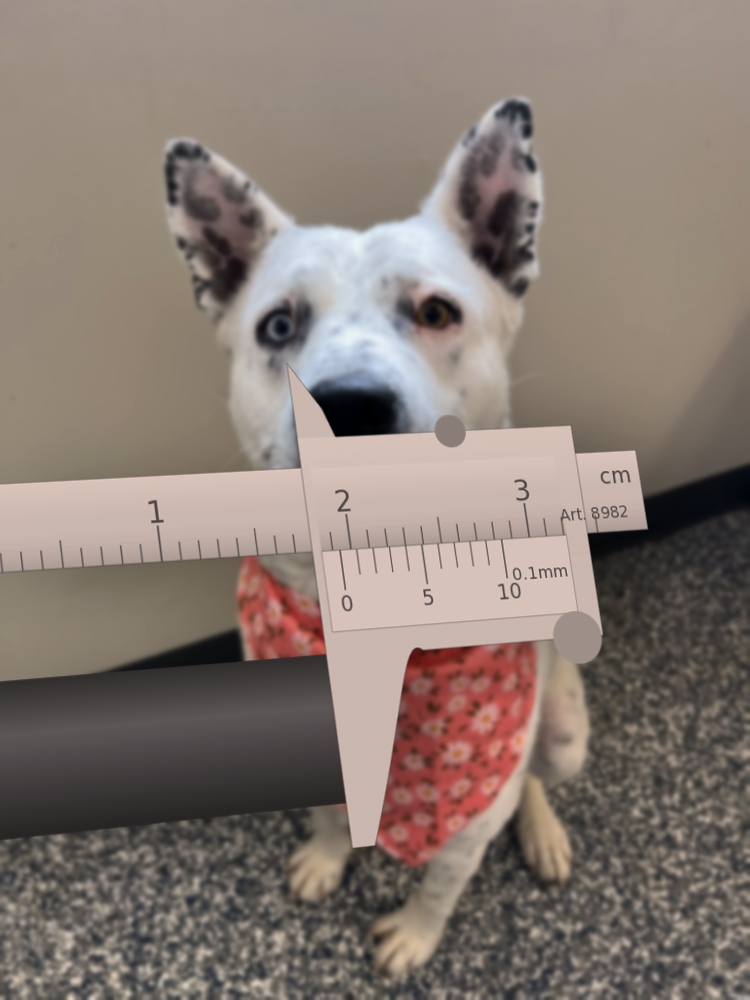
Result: 19.4
